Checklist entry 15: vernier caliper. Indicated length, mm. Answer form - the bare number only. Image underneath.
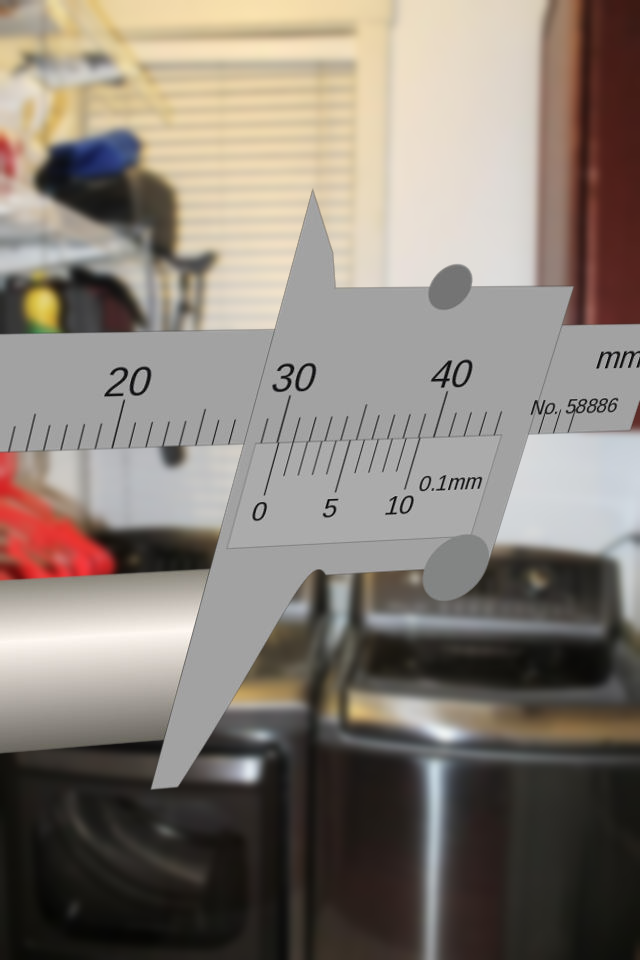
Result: 30.1
